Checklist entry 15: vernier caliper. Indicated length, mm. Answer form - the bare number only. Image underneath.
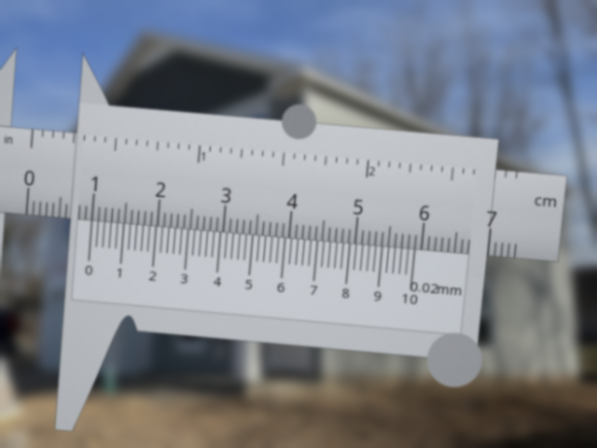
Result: 10.0
